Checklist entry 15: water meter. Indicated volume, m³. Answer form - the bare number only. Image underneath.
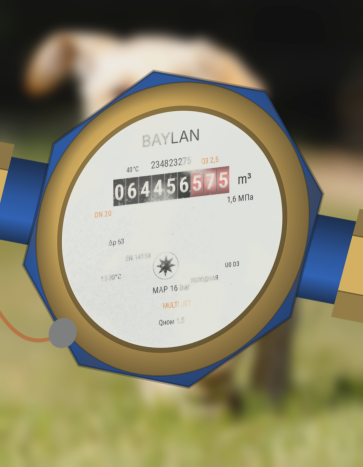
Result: 64456.575
